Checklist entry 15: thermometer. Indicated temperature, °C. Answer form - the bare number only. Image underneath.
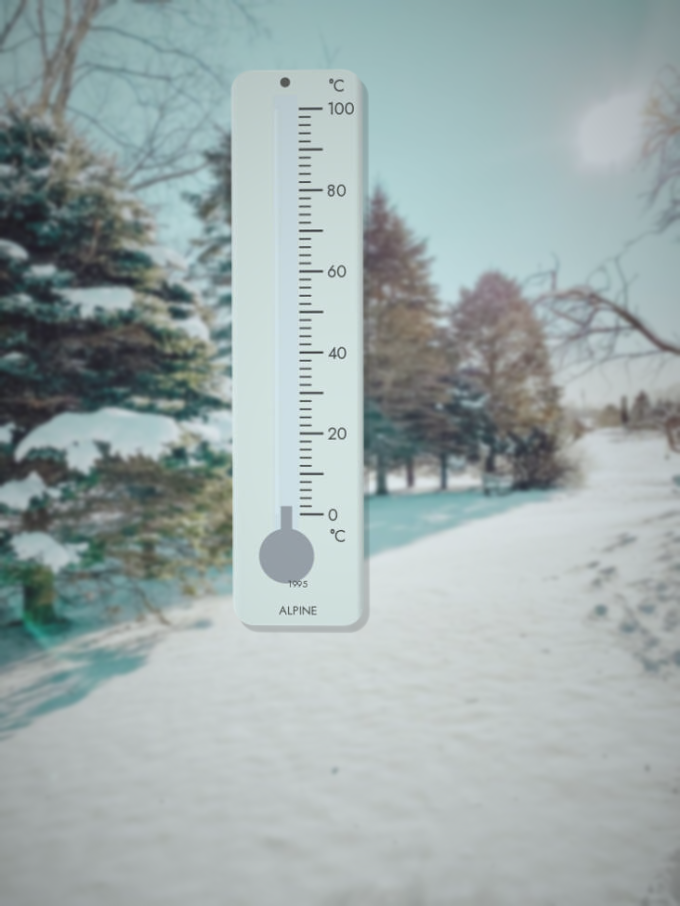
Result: 2
